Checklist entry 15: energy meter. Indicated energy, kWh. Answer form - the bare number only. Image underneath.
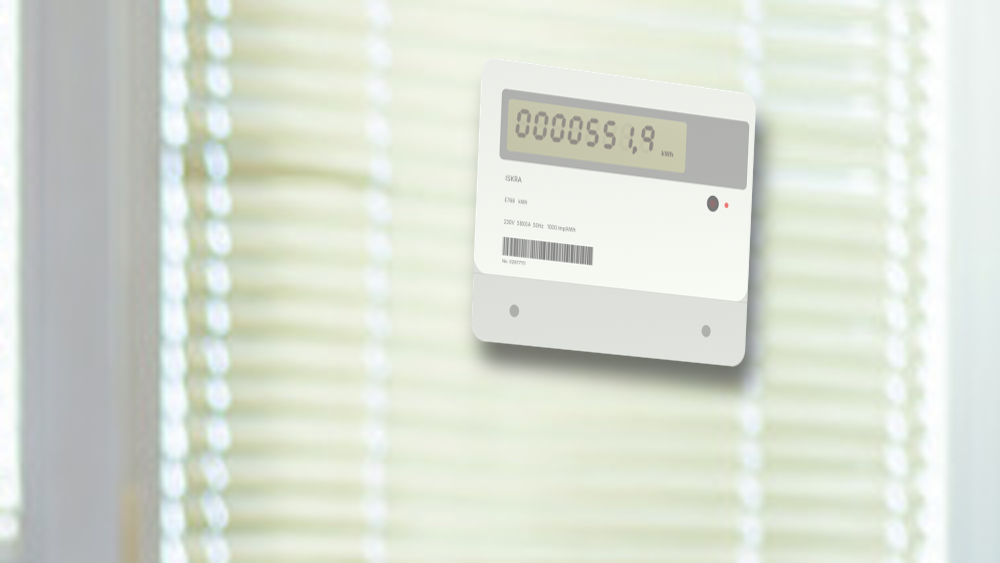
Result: 551.9
